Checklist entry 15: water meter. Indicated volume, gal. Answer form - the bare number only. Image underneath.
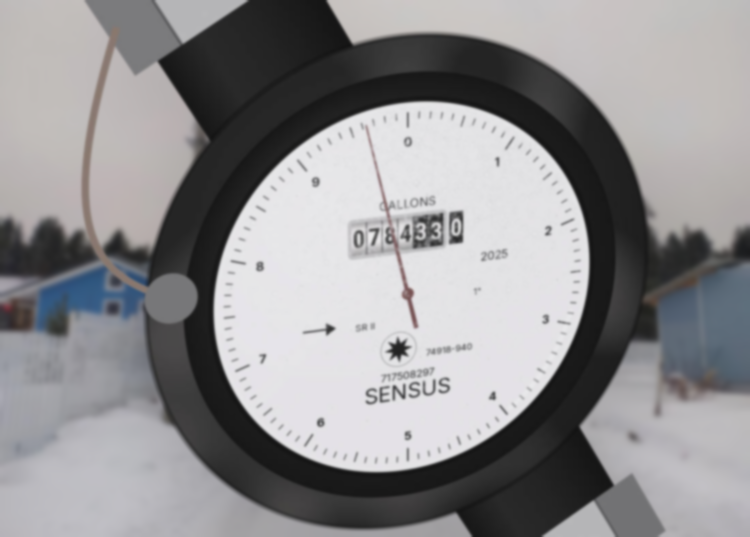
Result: 784329.6
